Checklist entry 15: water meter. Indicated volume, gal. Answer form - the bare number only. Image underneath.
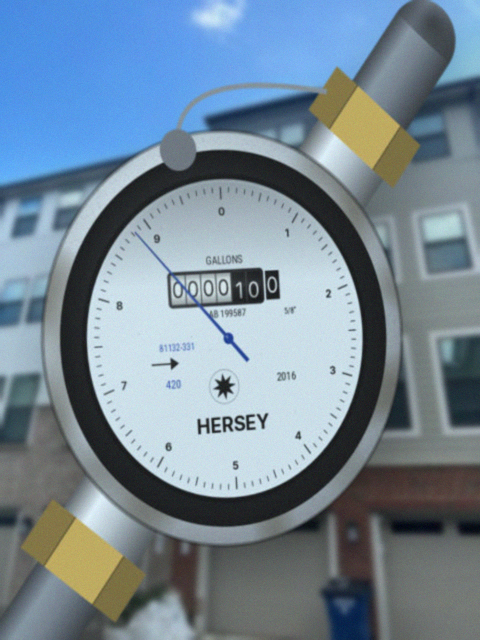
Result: 98.8
